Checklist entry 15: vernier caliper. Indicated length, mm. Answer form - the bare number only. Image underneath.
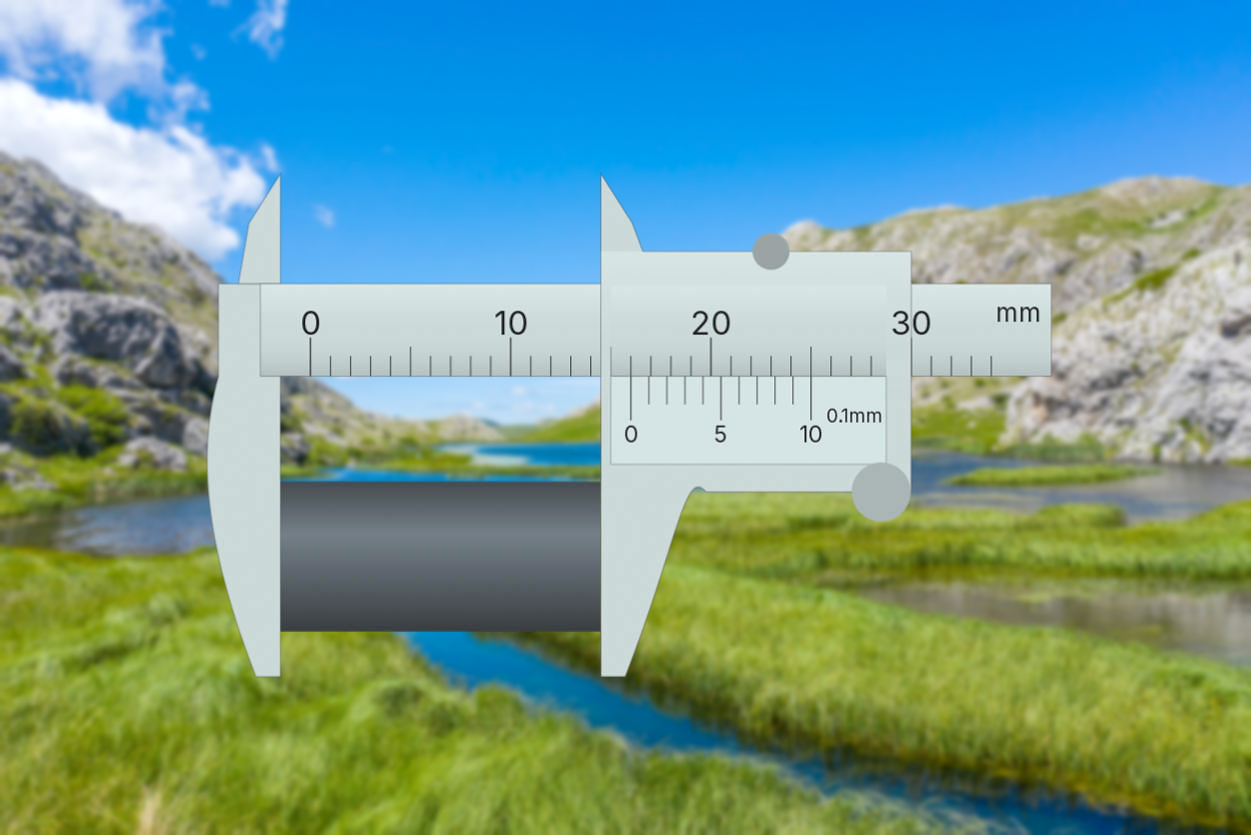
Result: 16.0
